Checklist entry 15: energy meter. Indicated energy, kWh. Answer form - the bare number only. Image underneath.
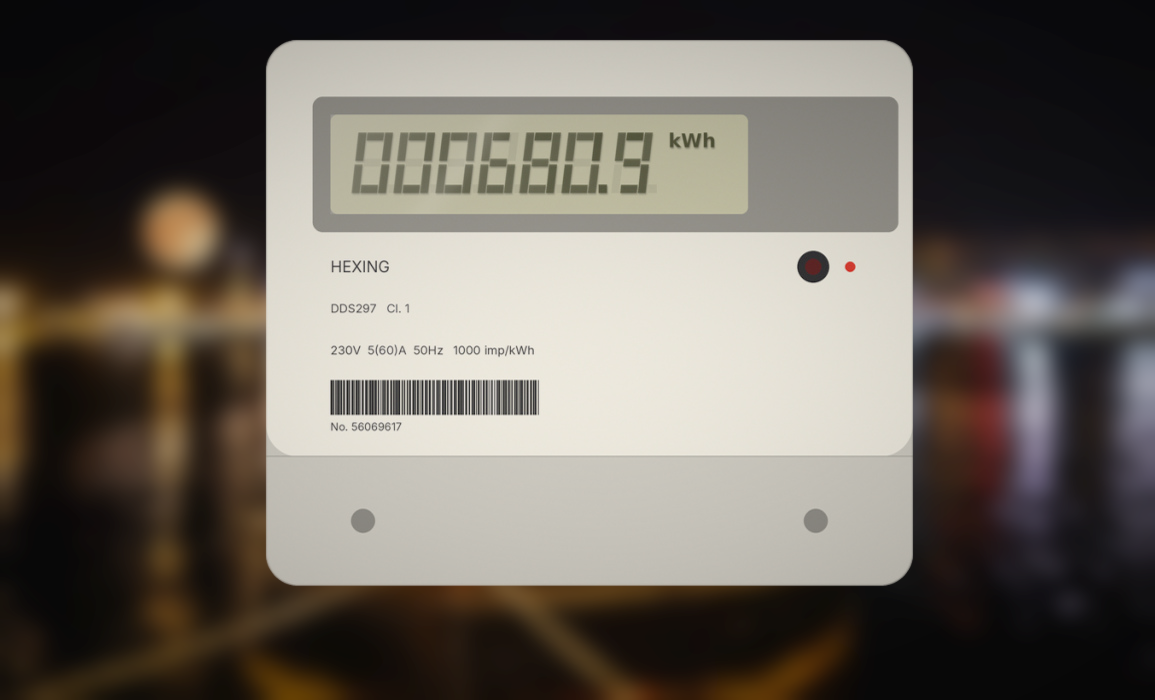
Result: 680.9
